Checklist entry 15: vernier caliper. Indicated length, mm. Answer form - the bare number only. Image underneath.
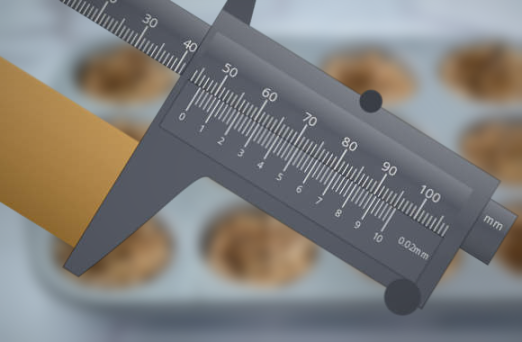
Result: 46.5
